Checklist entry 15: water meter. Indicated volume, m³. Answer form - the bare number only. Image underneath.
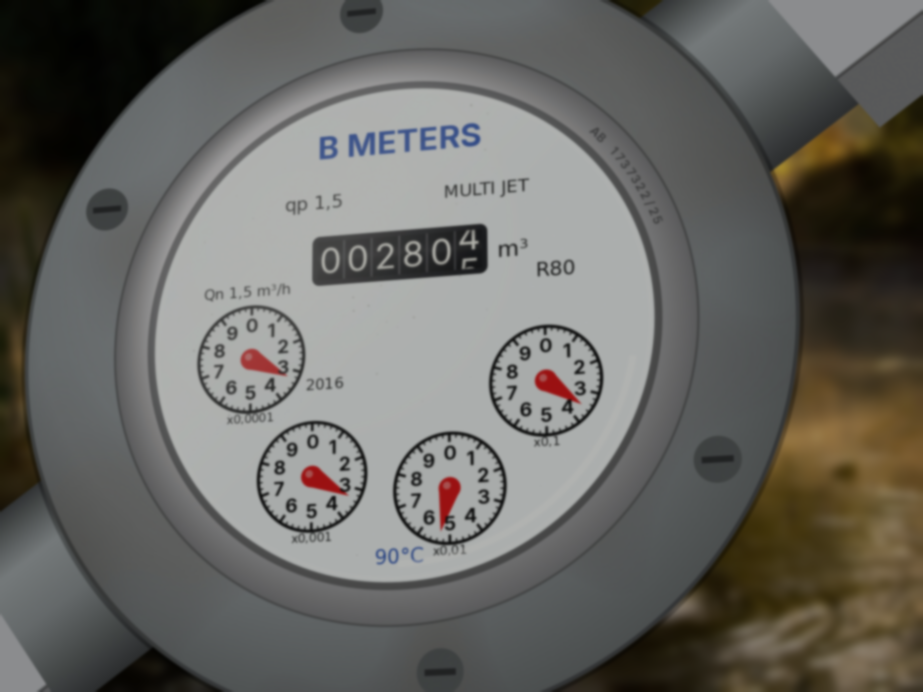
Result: 2804.3533
